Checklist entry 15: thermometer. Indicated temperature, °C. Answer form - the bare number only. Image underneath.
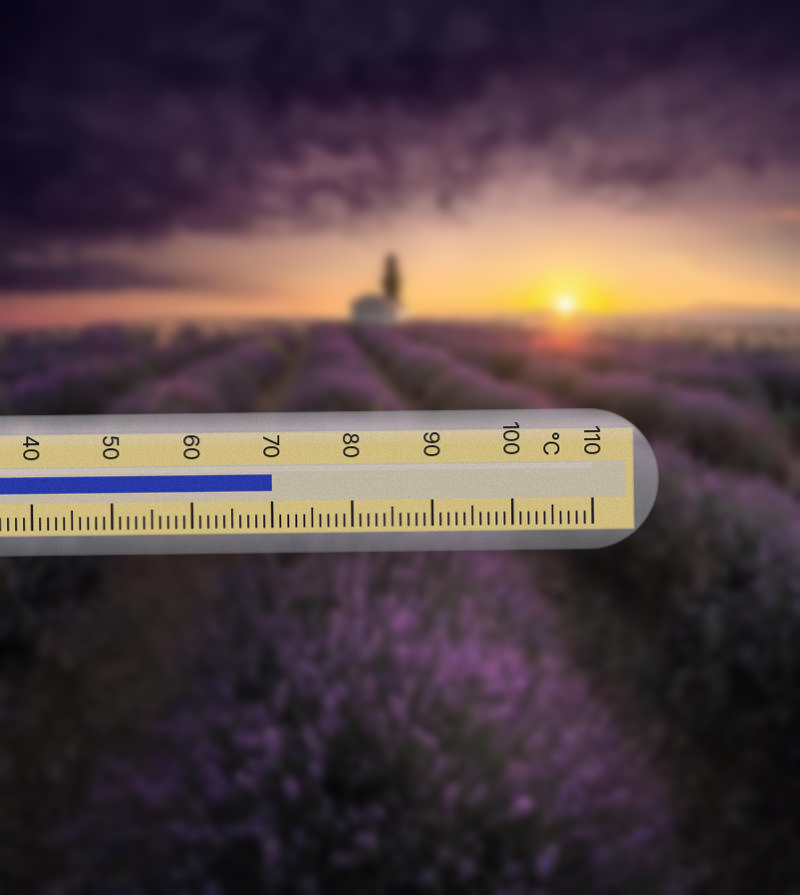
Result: 70
